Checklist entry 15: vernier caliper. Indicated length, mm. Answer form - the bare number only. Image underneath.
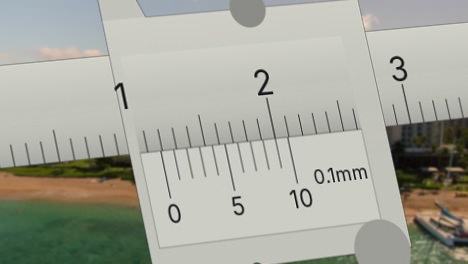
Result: 11.9
